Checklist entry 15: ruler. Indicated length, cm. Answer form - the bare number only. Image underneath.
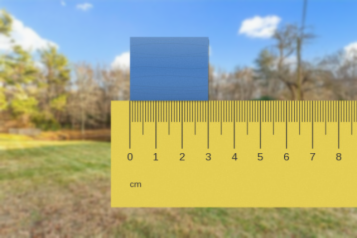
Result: 3
